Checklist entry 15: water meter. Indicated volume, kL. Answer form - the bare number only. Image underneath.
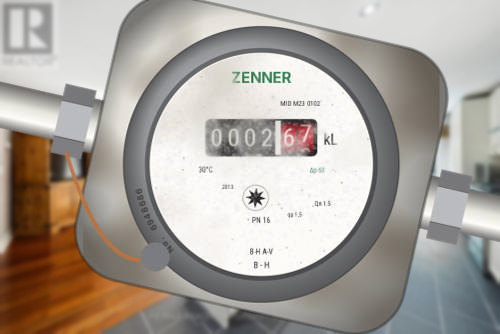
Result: 2.67
